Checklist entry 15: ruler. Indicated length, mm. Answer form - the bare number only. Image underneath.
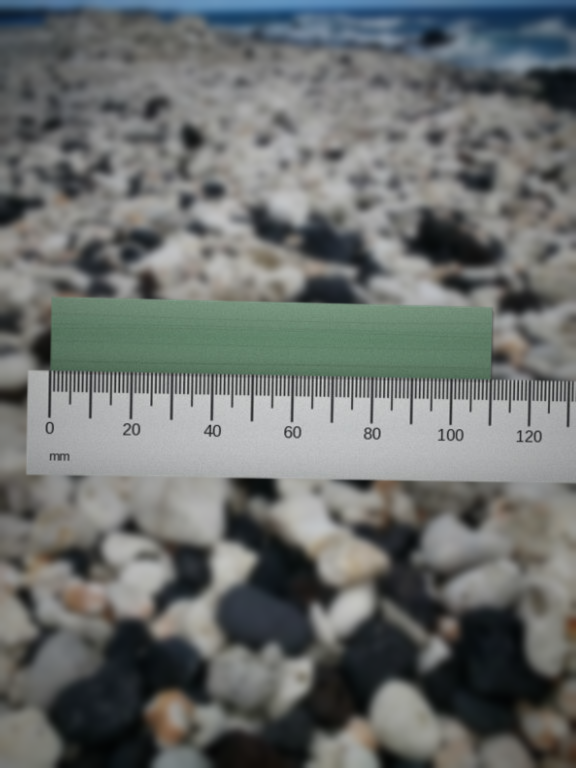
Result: 110
